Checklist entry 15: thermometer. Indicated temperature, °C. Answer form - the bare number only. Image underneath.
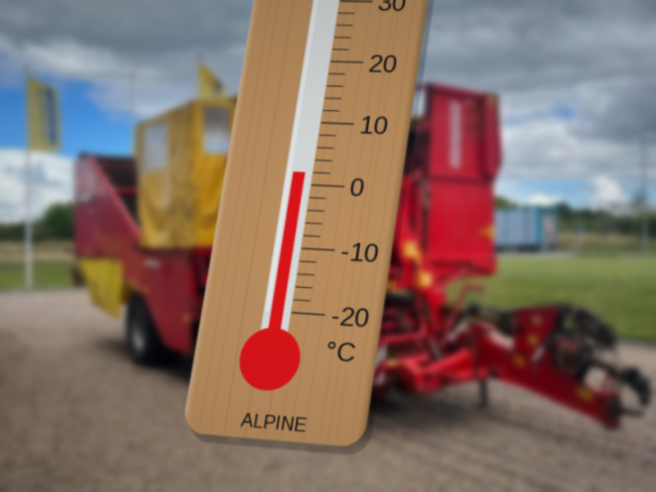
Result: 2
